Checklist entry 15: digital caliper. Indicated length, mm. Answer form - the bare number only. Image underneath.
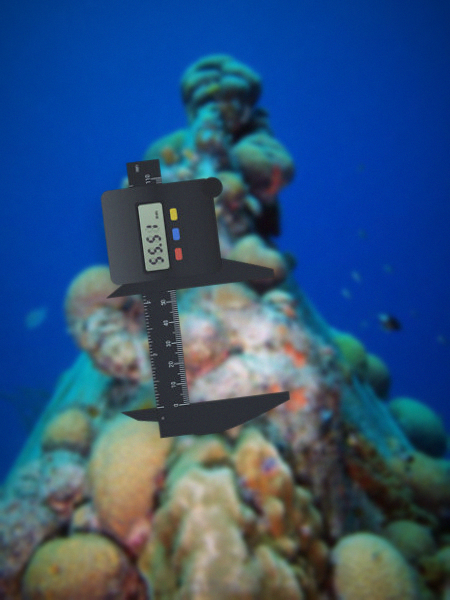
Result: 55.51
